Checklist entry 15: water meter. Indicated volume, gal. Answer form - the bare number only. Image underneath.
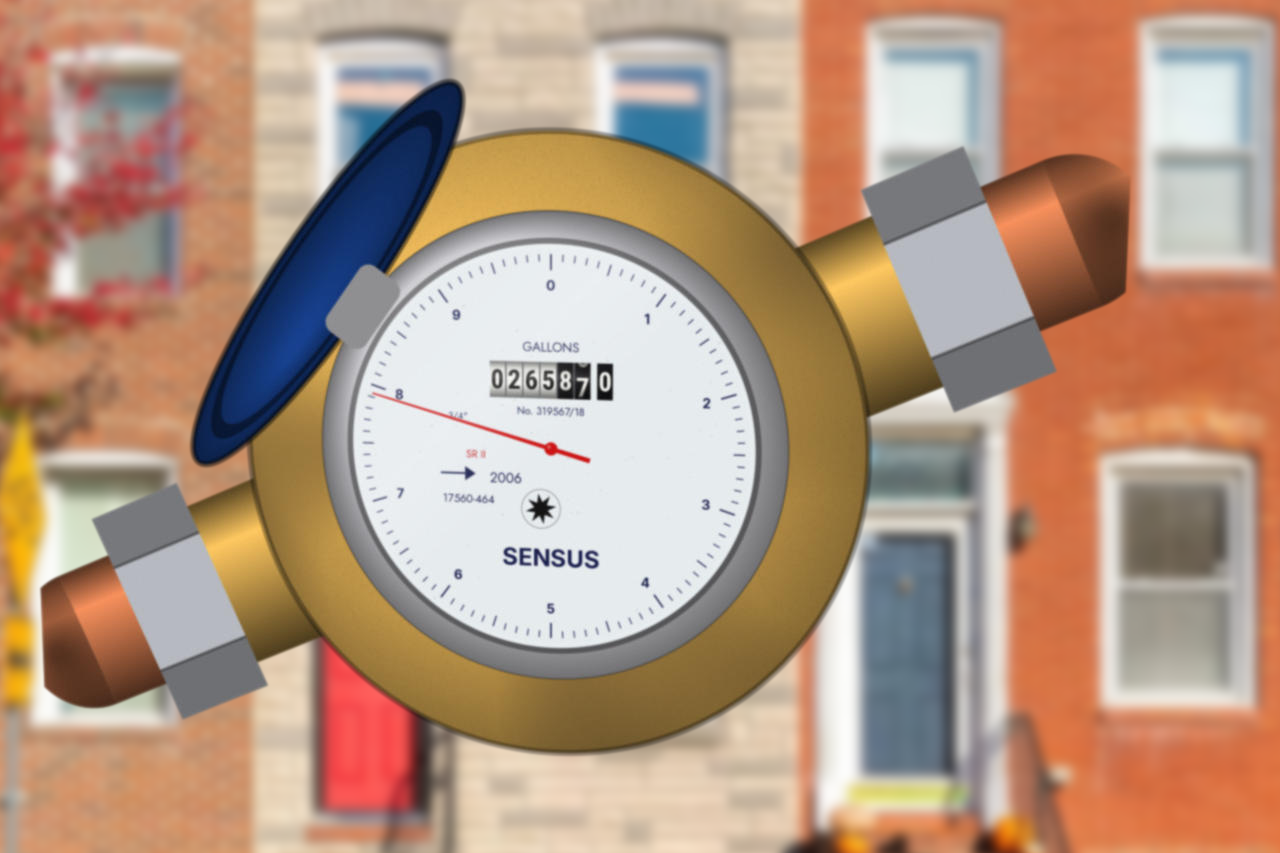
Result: 265867.9
